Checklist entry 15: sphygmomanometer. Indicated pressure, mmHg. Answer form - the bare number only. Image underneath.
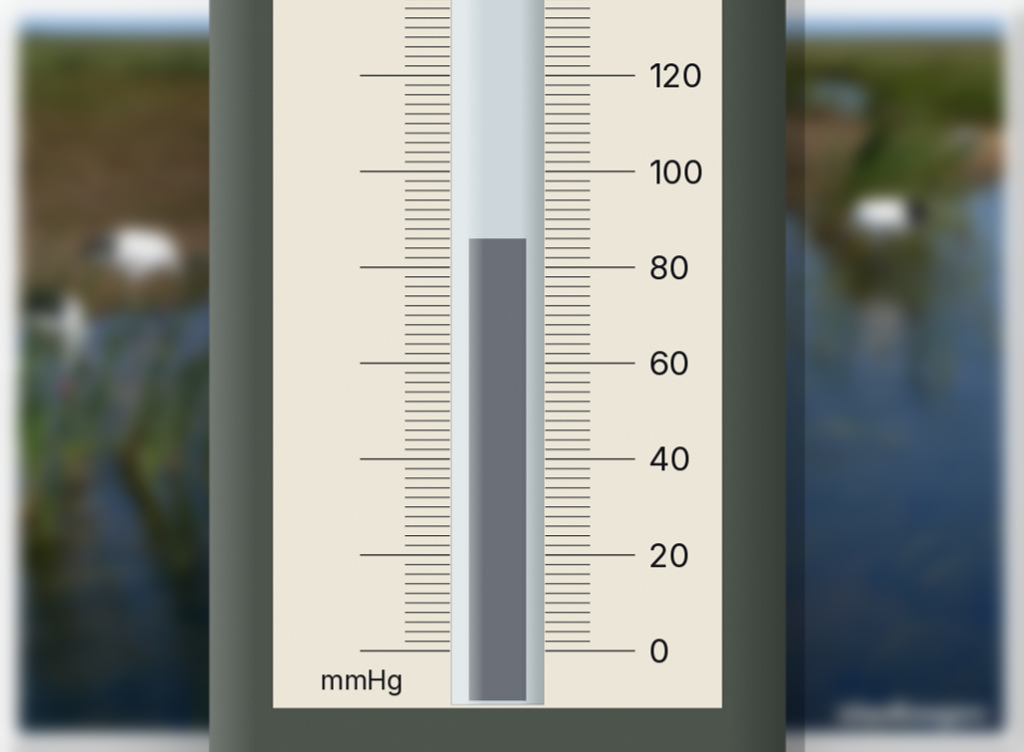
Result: 86
